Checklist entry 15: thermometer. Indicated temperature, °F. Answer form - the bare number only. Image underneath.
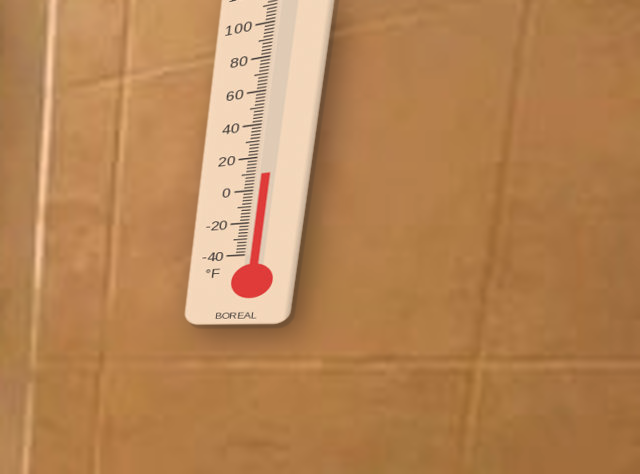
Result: 10
